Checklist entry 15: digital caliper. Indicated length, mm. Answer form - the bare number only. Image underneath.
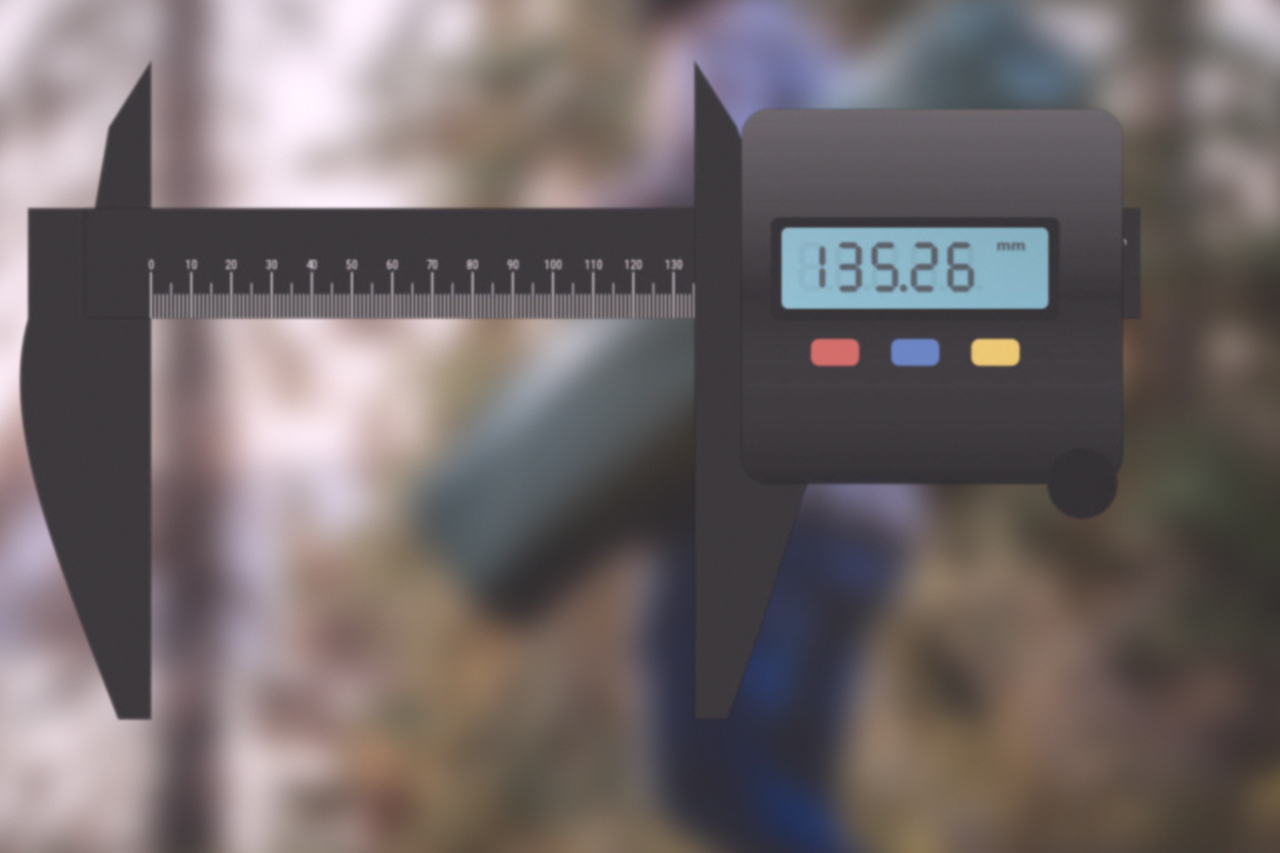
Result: 135.26
